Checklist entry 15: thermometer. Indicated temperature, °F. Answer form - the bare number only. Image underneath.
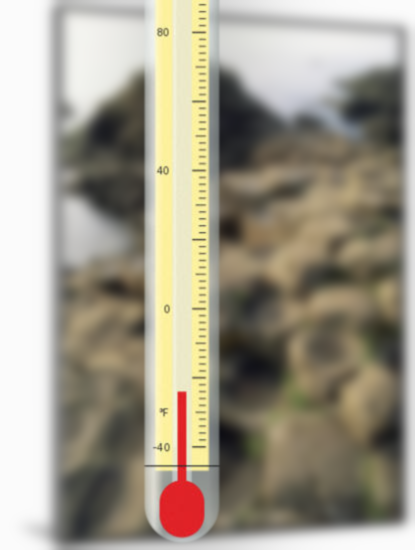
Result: -24
